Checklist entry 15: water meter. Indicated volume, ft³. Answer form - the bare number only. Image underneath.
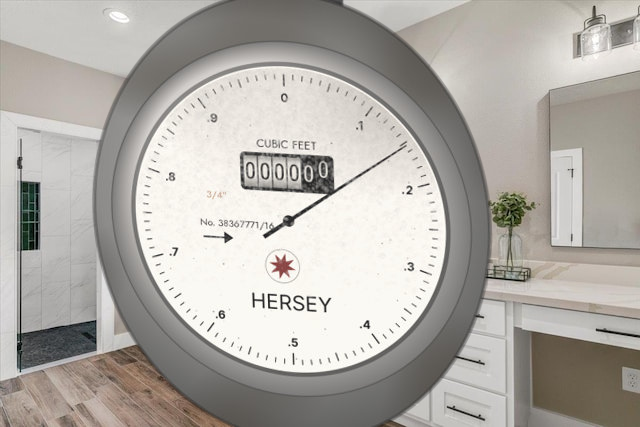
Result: 0.15
